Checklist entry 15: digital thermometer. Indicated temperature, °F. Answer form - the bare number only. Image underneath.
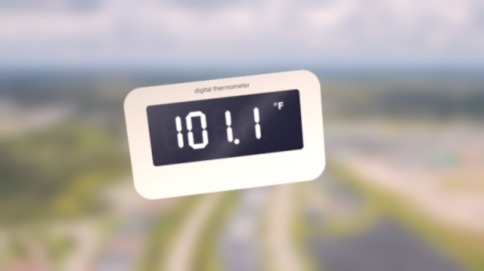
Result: 101.1
